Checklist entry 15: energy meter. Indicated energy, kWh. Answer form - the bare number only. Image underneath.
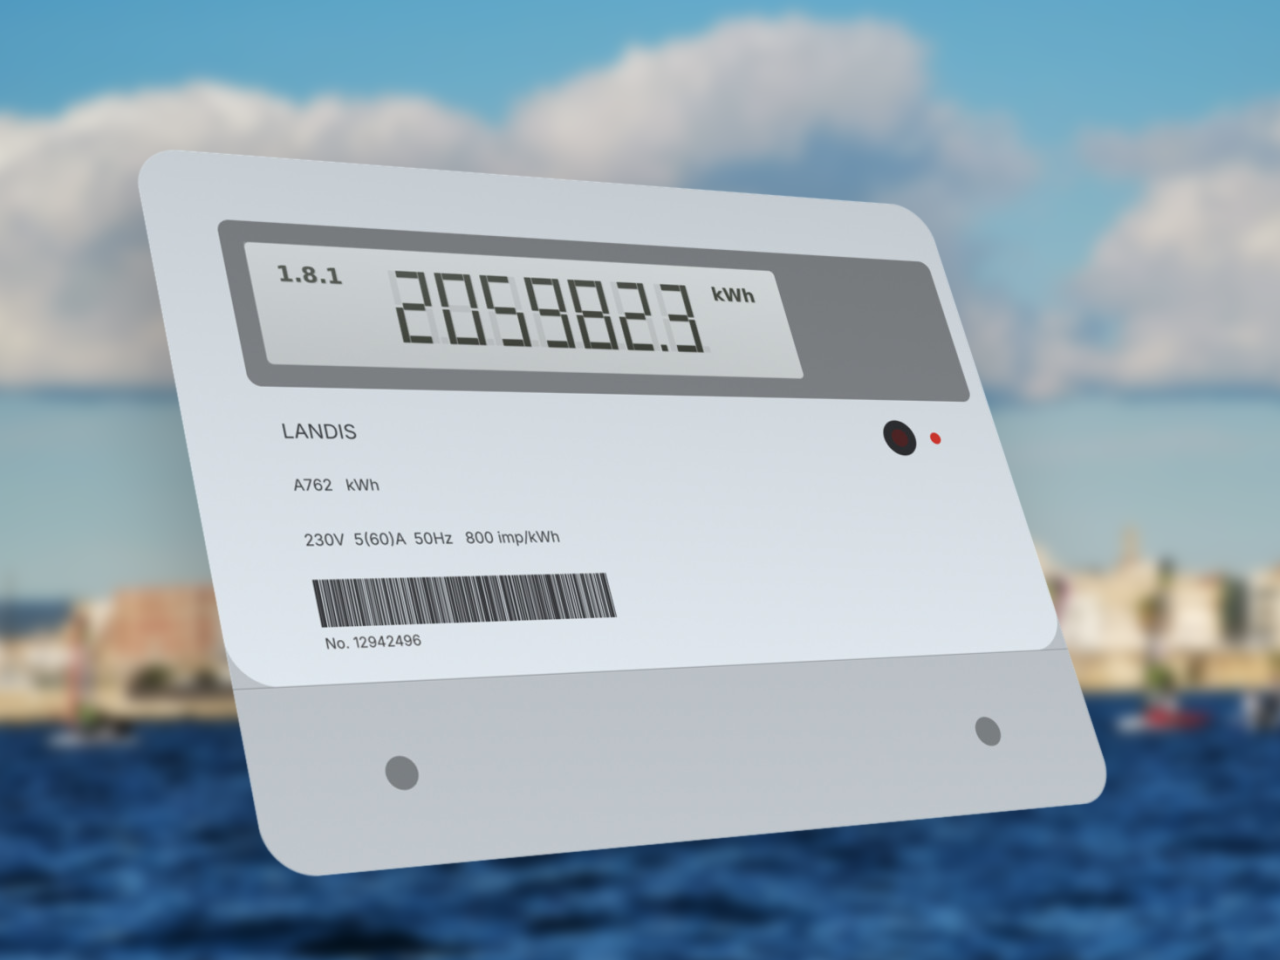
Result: 205982.3
